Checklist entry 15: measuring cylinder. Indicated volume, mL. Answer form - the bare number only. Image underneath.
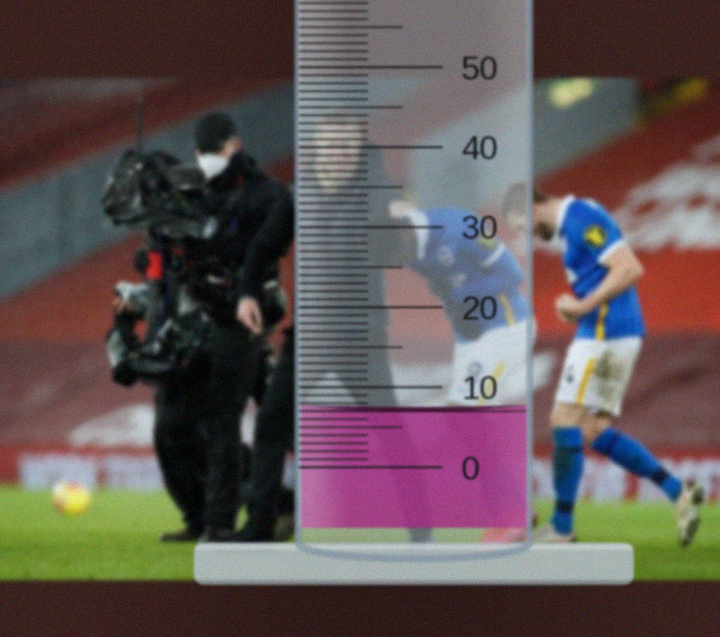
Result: 7
